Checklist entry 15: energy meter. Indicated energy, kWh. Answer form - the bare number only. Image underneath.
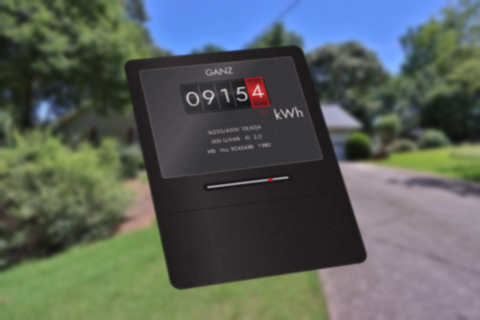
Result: 915.4
